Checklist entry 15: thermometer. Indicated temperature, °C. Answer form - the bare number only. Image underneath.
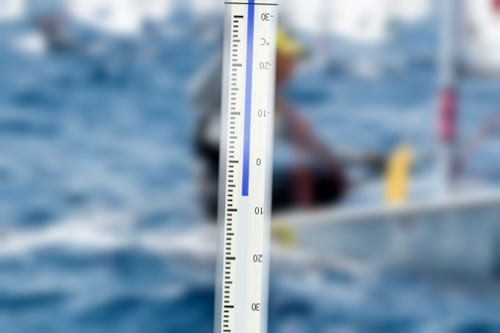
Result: 7
